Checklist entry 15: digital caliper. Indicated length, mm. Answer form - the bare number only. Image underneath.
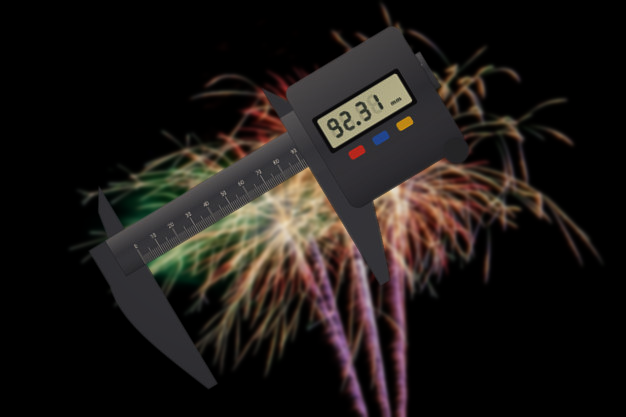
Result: 92.31
